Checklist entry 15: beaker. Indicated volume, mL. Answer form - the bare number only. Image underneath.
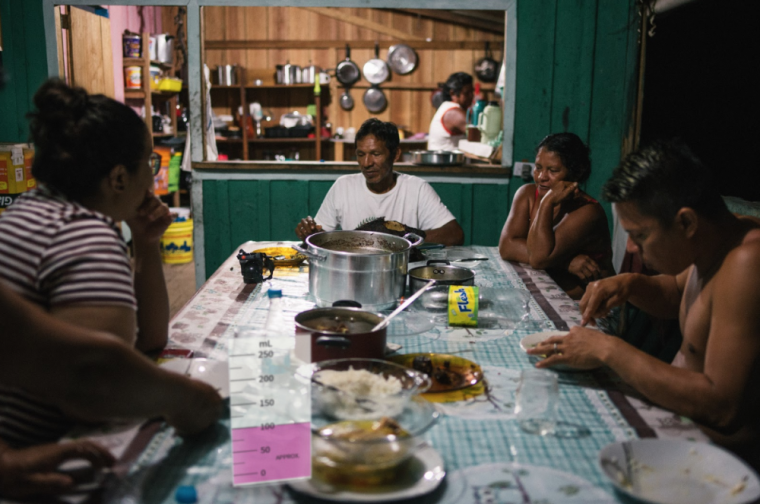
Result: 100
